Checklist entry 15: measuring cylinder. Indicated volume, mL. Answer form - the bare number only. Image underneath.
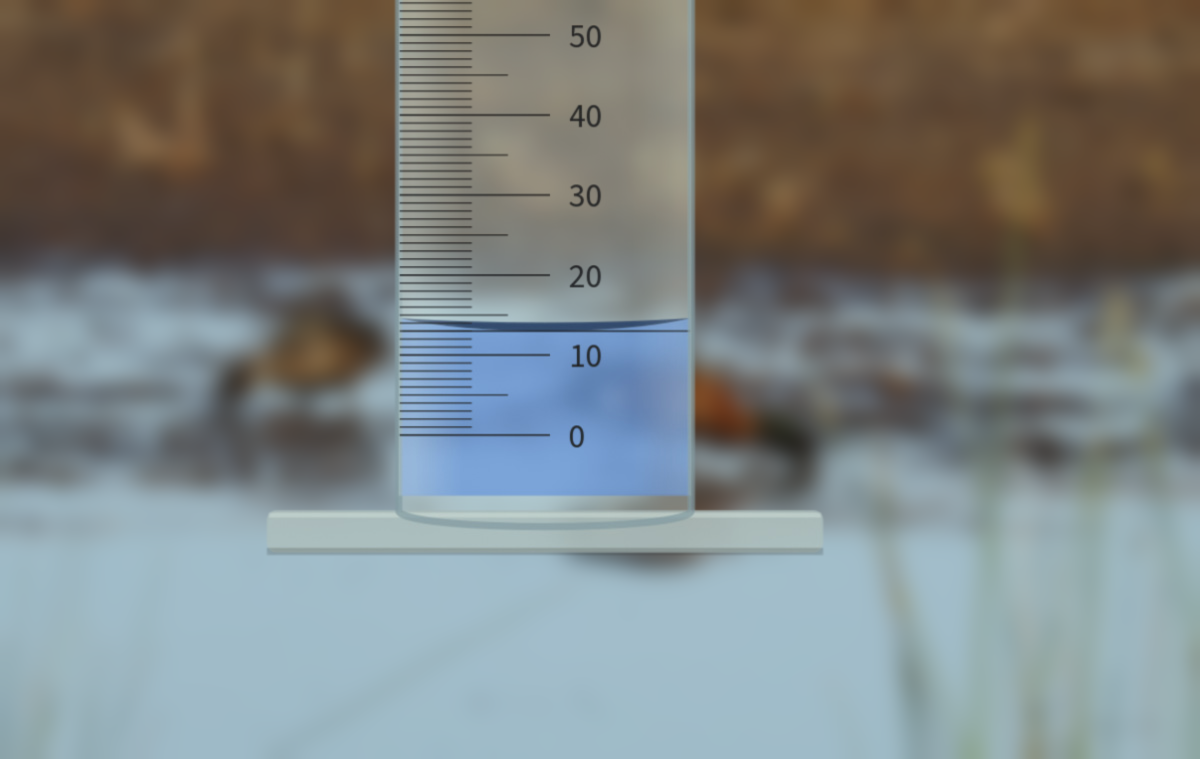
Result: 13
